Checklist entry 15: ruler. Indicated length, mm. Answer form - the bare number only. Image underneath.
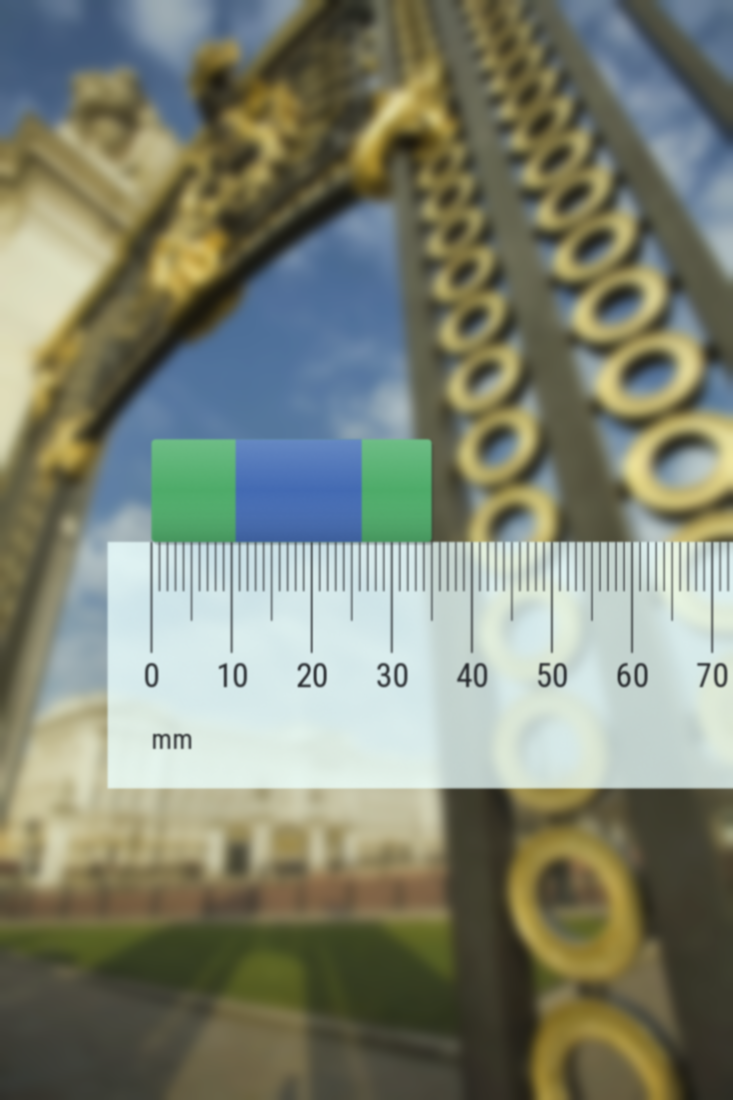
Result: 35
